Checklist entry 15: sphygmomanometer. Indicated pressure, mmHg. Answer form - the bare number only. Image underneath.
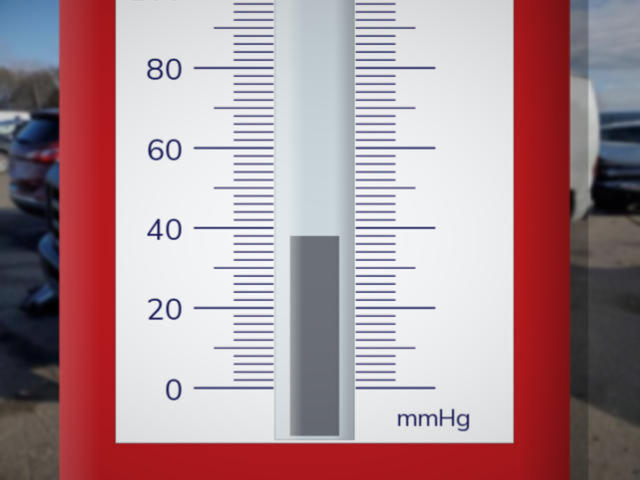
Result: 38
